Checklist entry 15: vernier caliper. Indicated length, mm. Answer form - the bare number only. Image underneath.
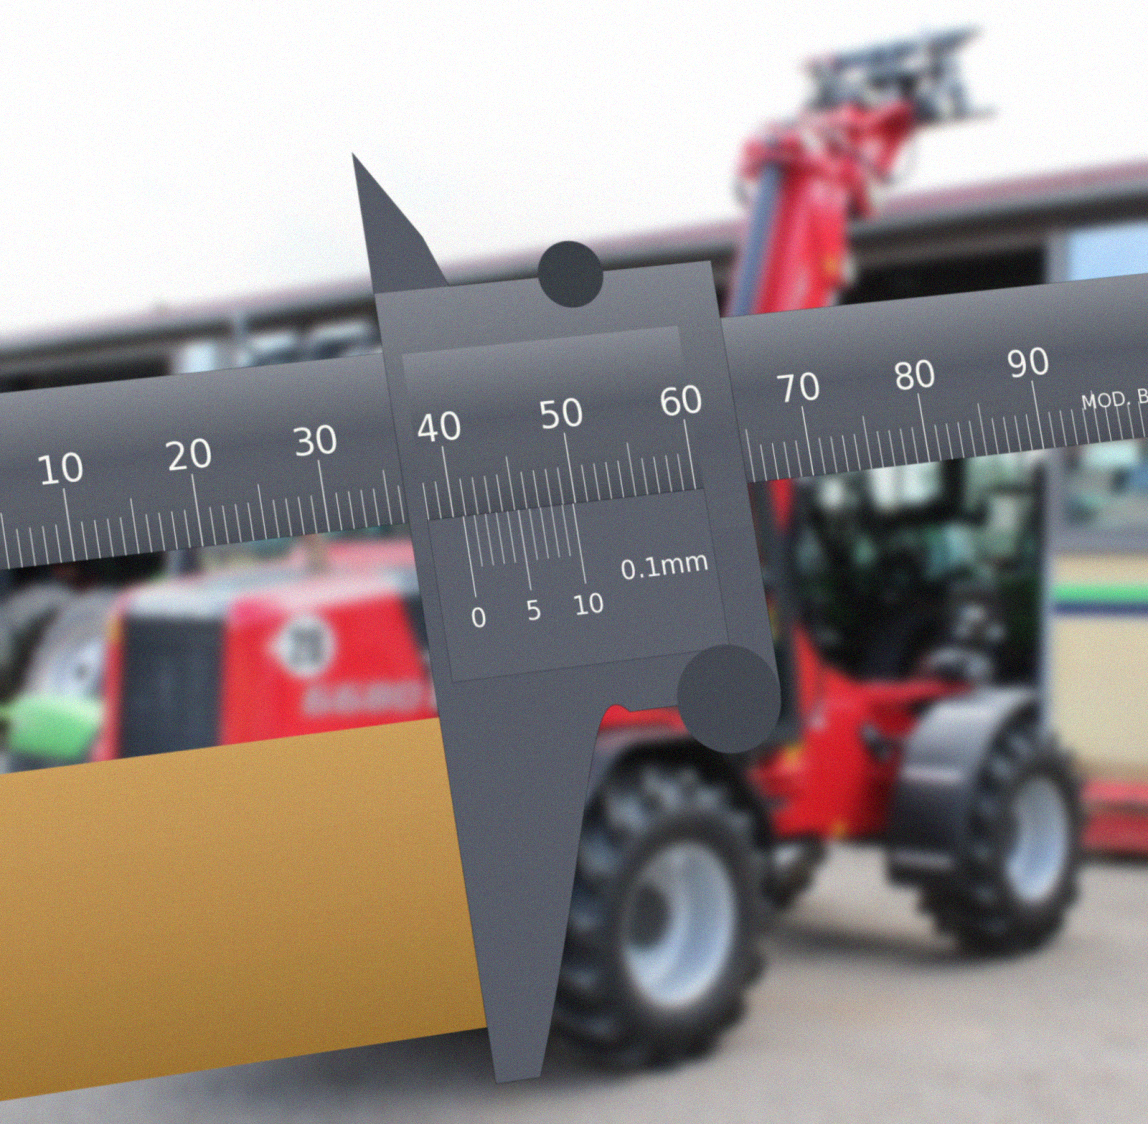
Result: 40.8
